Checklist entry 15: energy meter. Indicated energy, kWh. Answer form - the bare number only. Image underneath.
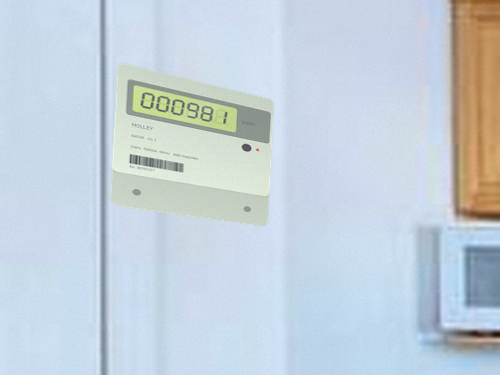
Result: 981
